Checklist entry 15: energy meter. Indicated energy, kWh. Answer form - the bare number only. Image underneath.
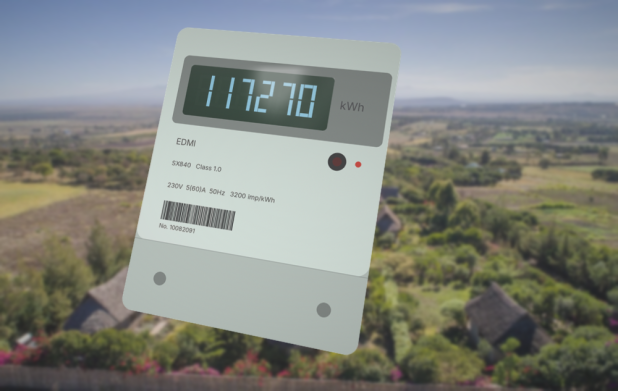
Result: 117270
